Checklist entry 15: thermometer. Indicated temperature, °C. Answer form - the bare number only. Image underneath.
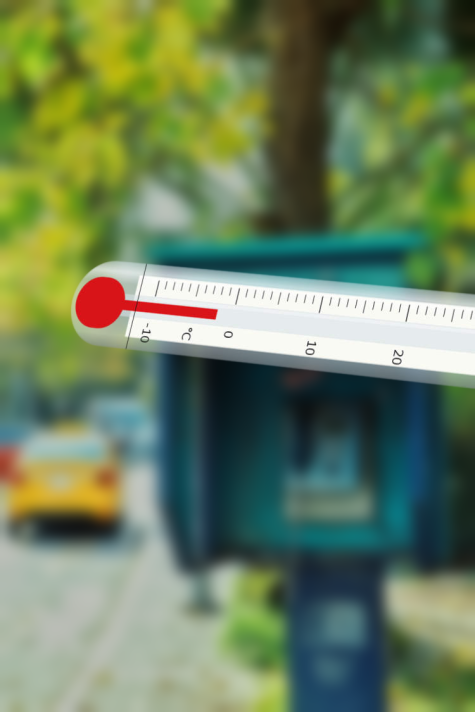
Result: -2
